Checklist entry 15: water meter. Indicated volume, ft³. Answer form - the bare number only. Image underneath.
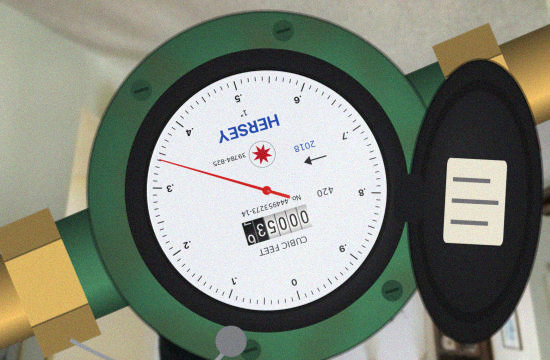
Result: 536.34
